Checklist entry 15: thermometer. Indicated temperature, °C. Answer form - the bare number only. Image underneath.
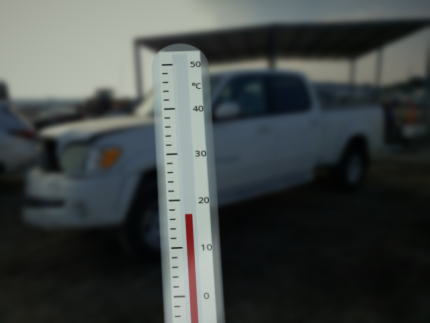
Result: 17
